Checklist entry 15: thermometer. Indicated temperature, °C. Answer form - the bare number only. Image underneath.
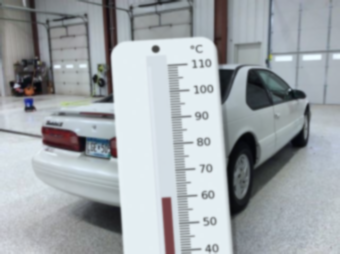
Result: 60
